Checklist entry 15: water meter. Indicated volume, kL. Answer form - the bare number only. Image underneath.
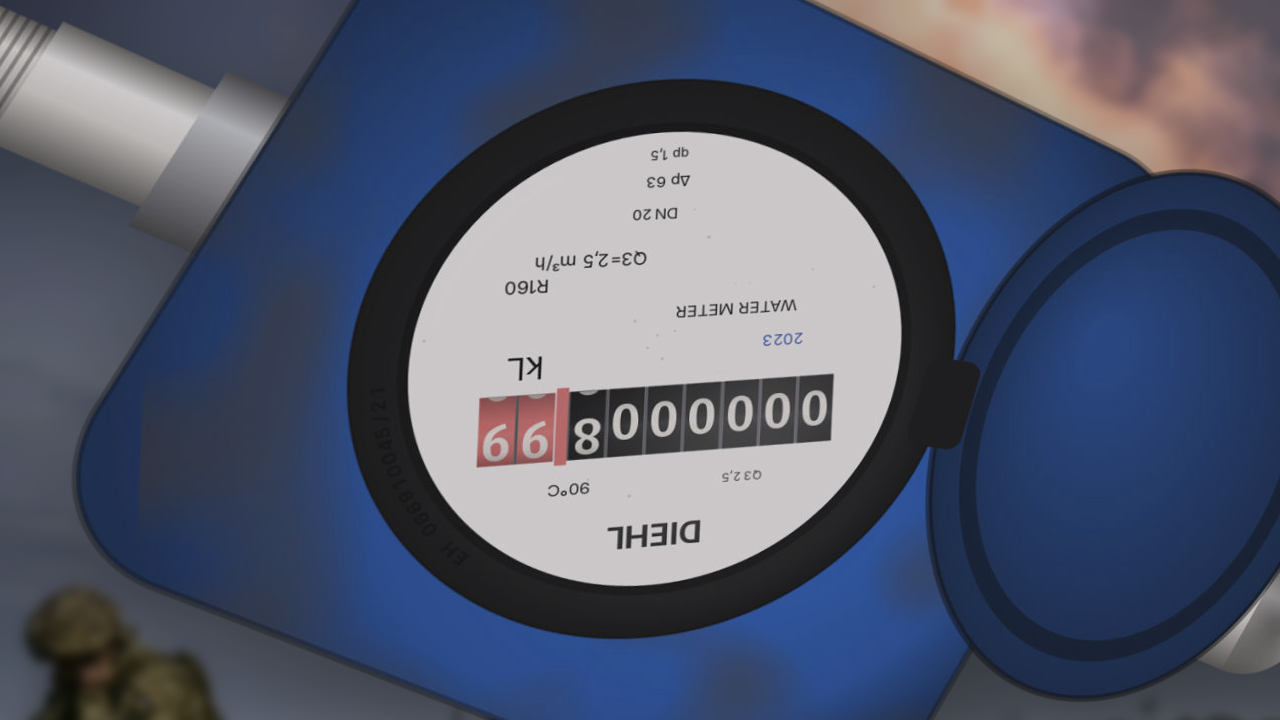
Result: 8.99
